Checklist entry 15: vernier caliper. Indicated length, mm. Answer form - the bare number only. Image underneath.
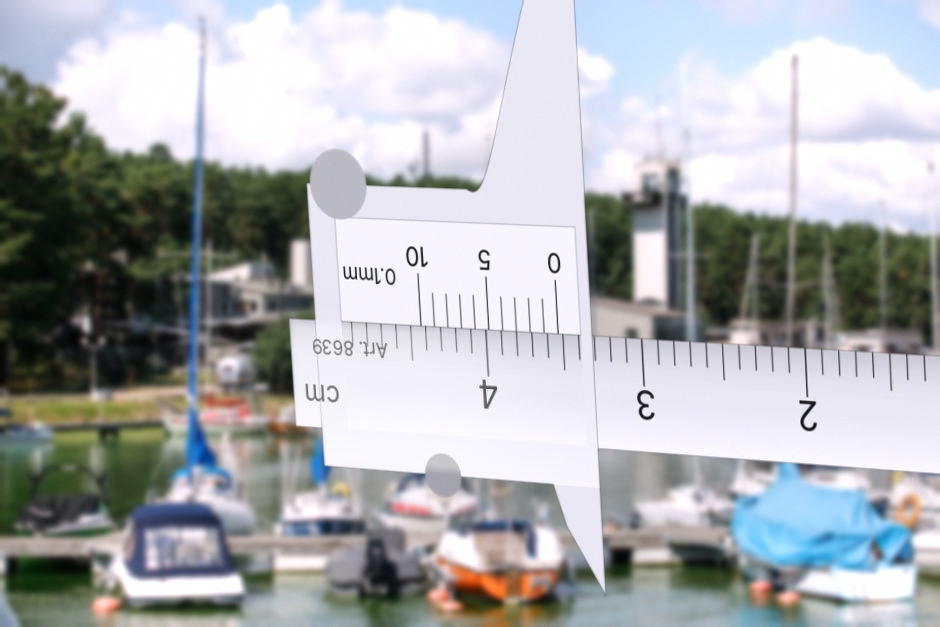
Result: 35.3
